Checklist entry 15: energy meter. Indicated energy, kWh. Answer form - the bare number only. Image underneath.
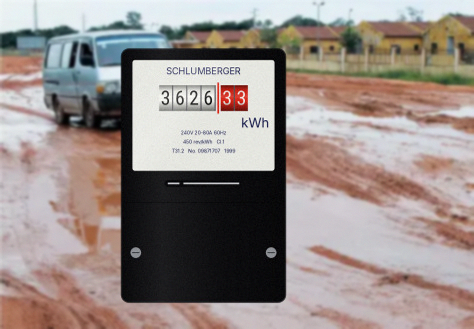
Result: 3626.33
